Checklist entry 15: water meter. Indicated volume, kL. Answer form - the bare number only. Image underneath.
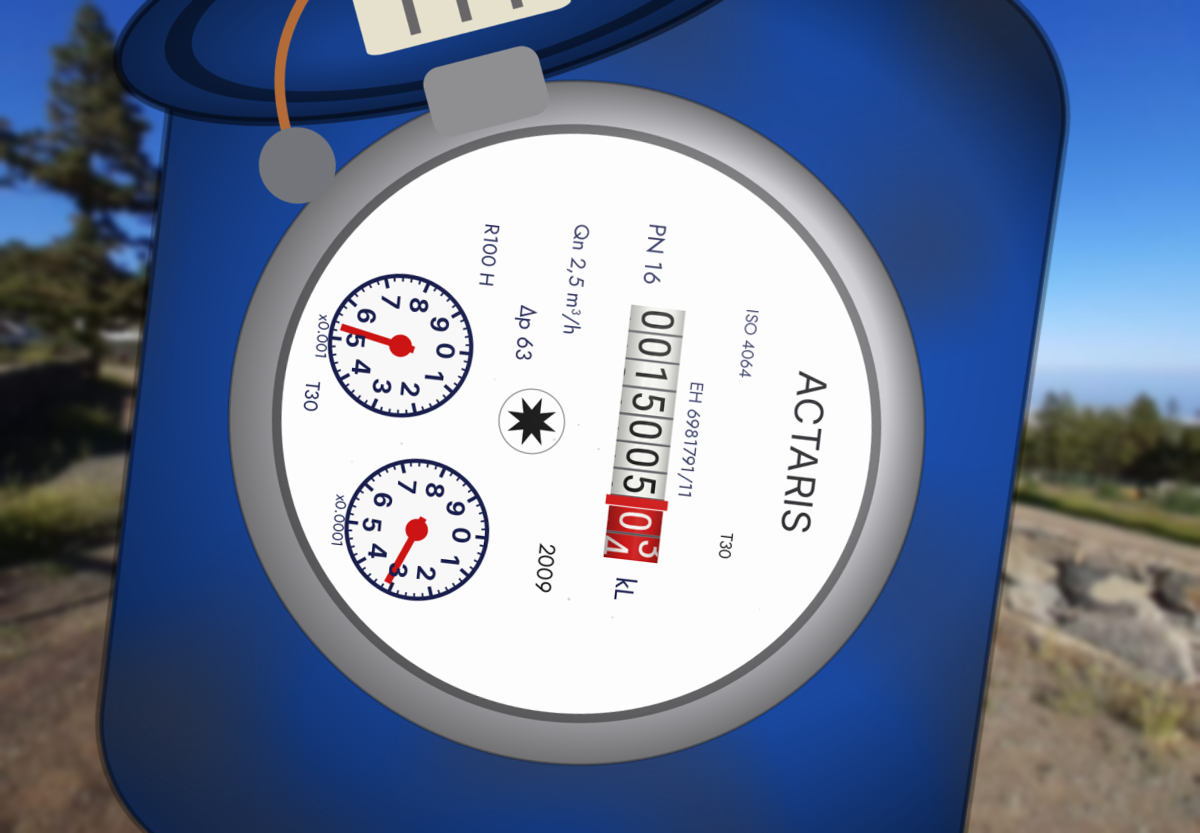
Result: 15005.0353
